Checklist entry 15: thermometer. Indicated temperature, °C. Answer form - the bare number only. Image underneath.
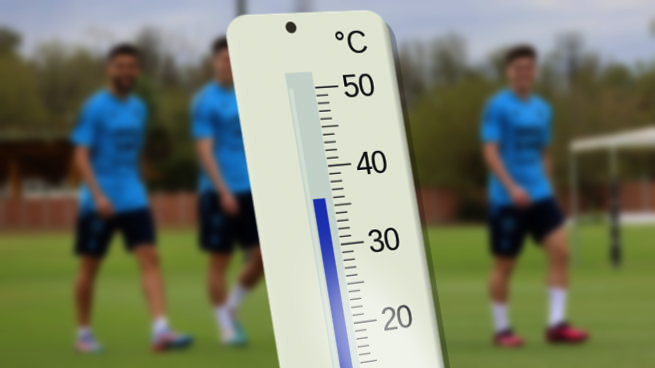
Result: 36
